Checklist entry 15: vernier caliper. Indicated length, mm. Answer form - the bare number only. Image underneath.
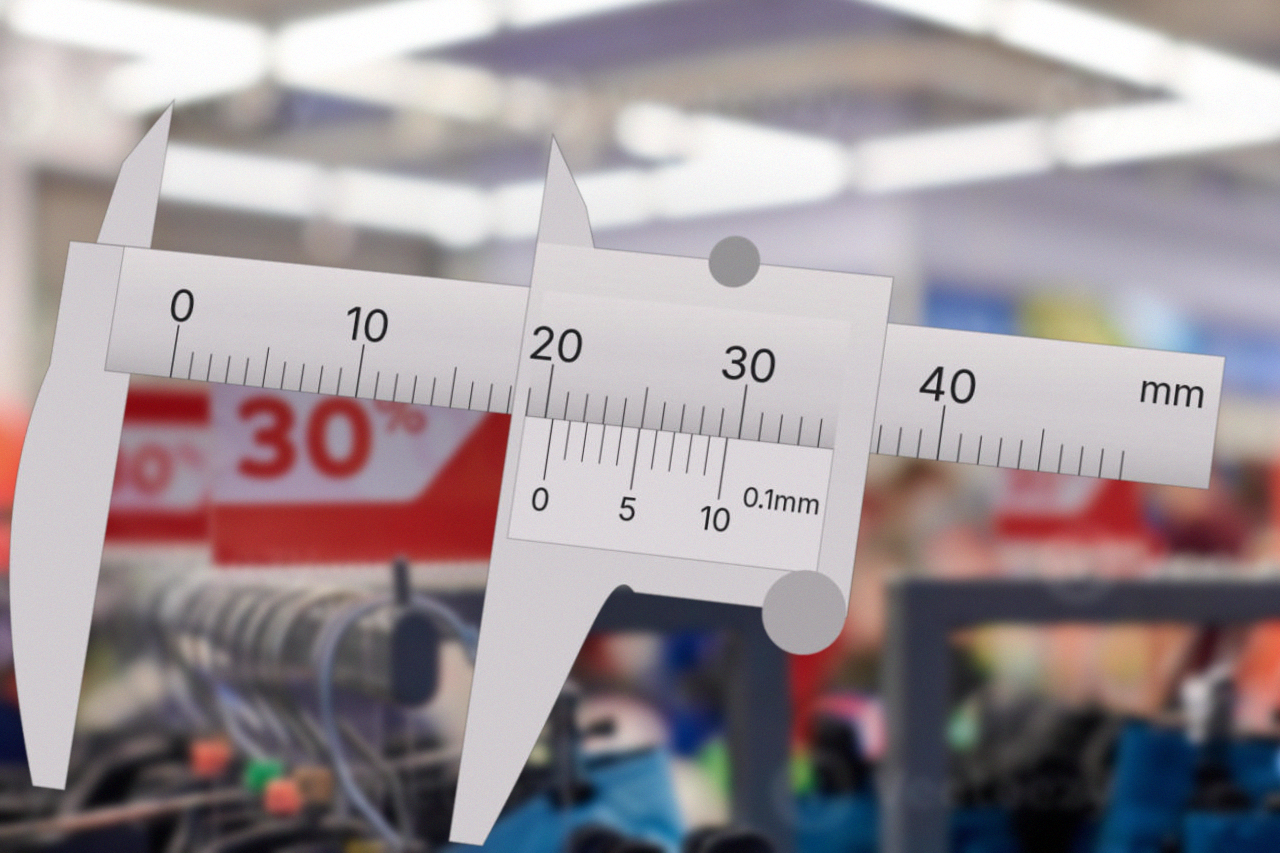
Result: 20.4
